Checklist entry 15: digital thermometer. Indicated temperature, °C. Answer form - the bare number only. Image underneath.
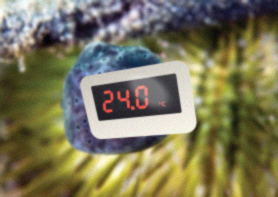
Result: 24.0
